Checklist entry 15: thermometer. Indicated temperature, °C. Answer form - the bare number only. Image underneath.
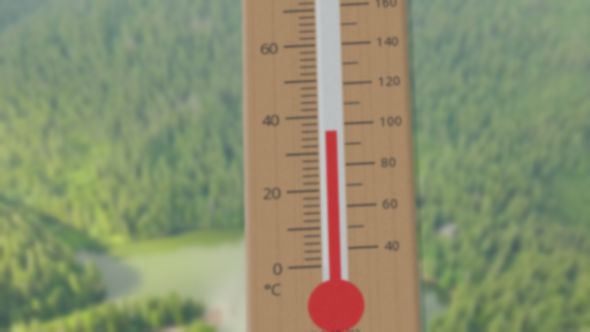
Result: 36
